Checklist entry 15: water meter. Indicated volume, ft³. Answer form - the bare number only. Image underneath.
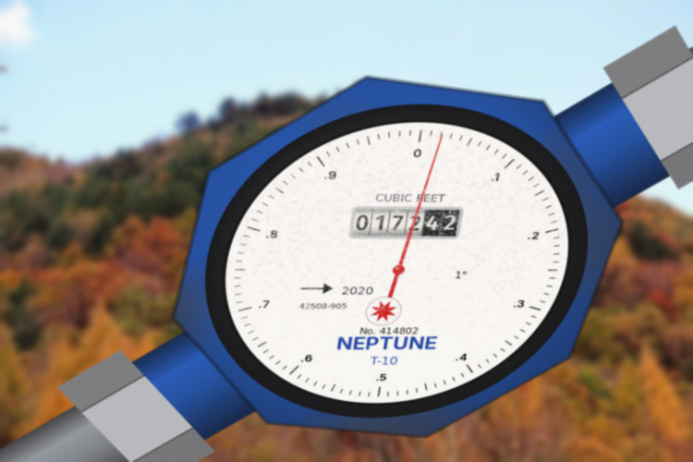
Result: 17242.02
